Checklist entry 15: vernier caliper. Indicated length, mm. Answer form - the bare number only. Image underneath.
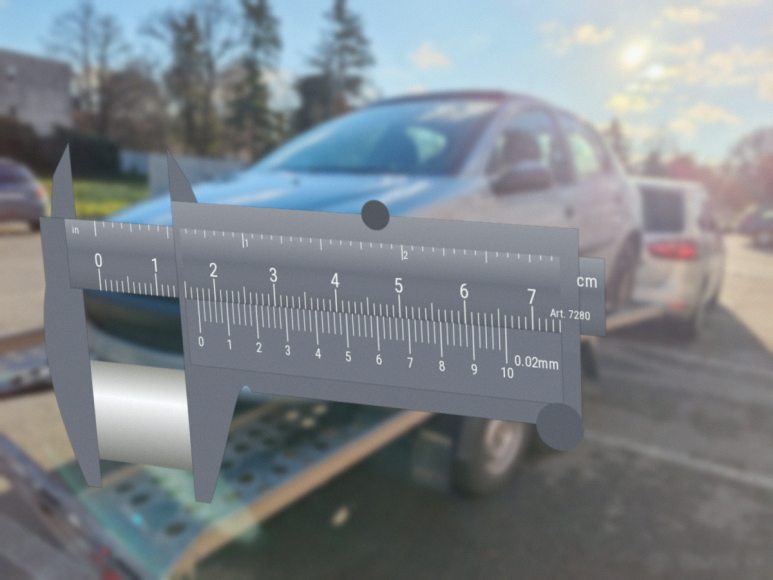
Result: 17.0
